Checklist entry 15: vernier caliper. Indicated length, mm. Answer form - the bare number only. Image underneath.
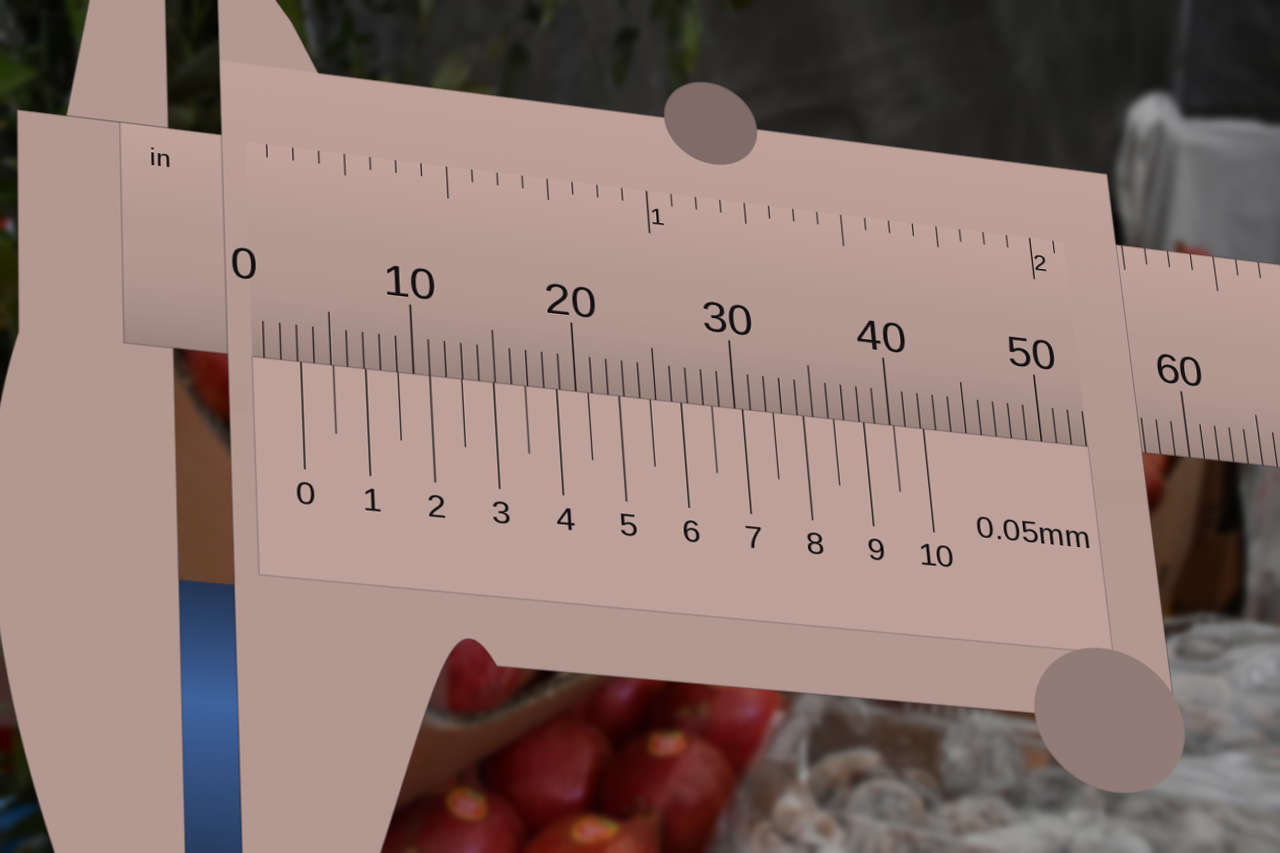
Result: 3.2
